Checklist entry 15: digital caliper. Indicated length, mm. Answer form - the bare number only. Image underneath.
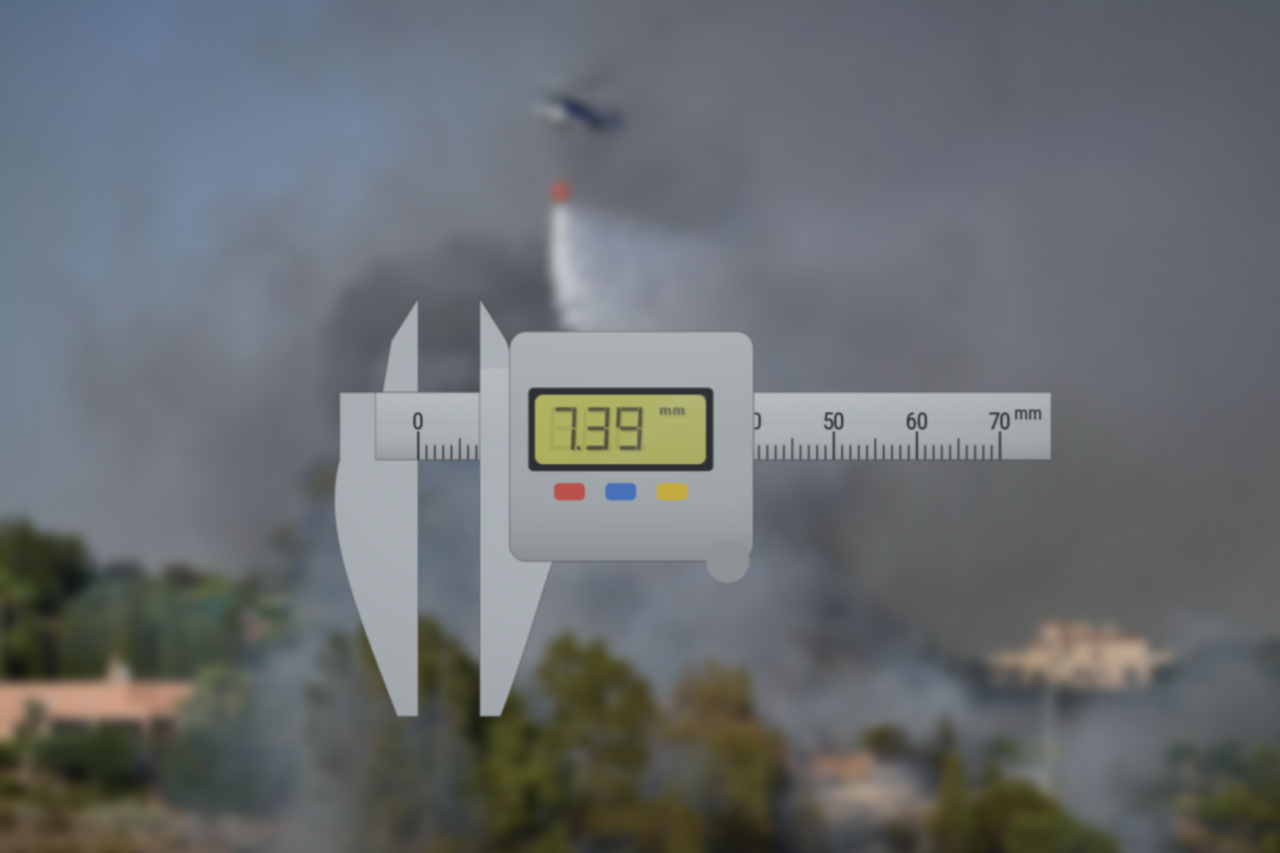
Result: 7.39
